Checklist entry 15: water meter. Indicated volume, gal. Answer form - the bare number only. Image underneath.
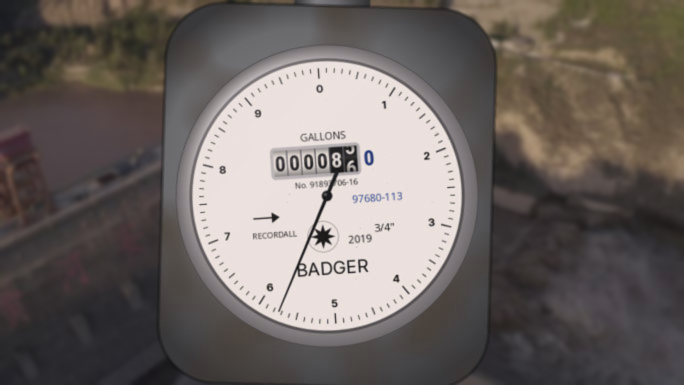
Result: 855.7
